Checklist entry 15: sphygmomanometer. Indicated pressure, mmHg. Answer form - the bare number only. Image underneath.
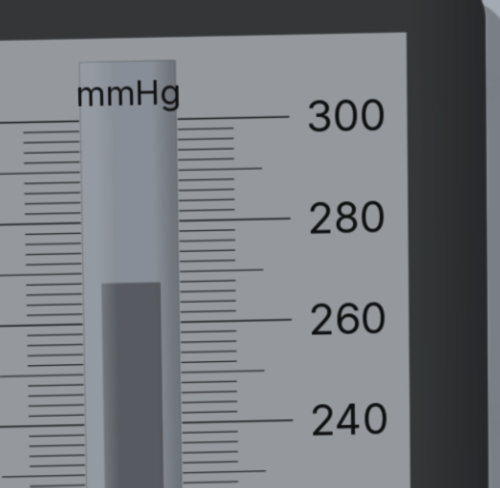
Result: 268
